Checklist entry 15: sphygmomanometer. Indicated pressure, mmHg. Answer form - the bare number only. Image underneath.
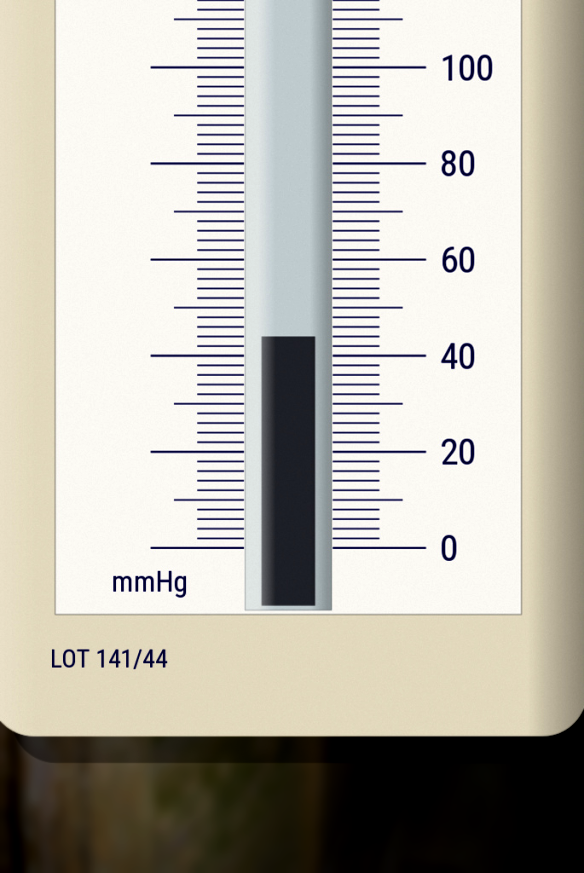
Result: 44
